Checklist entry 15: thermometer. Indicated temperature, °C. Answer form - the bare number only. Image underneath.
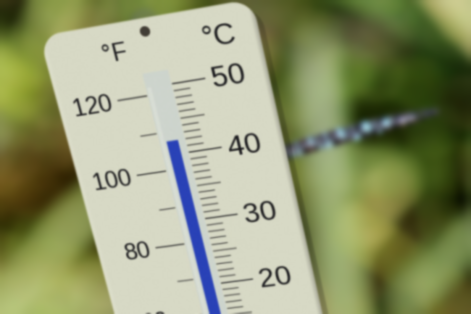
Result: 42
